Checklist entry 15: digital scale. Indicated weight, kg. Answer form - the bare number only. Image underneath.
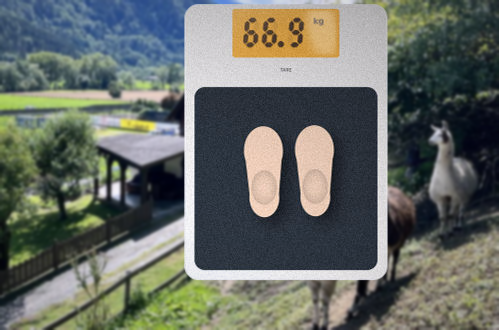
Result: 66.9
